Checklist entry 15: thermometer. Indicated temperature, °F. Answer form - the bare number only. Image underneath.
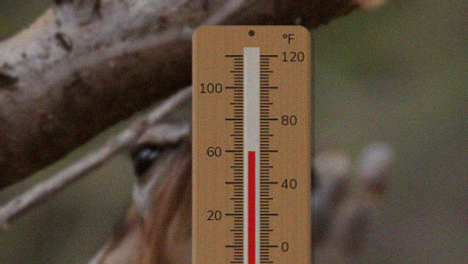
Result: 60
